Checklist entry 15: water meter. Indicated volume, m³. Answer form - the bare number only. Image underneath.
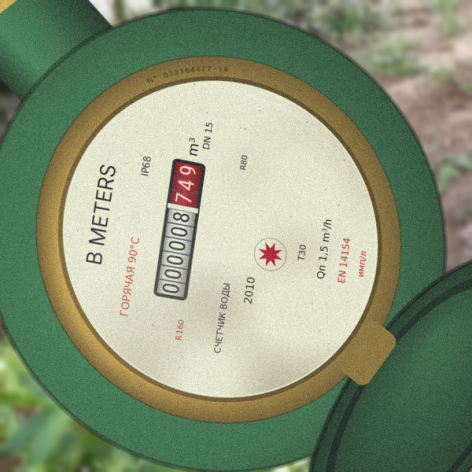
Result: 8.749
